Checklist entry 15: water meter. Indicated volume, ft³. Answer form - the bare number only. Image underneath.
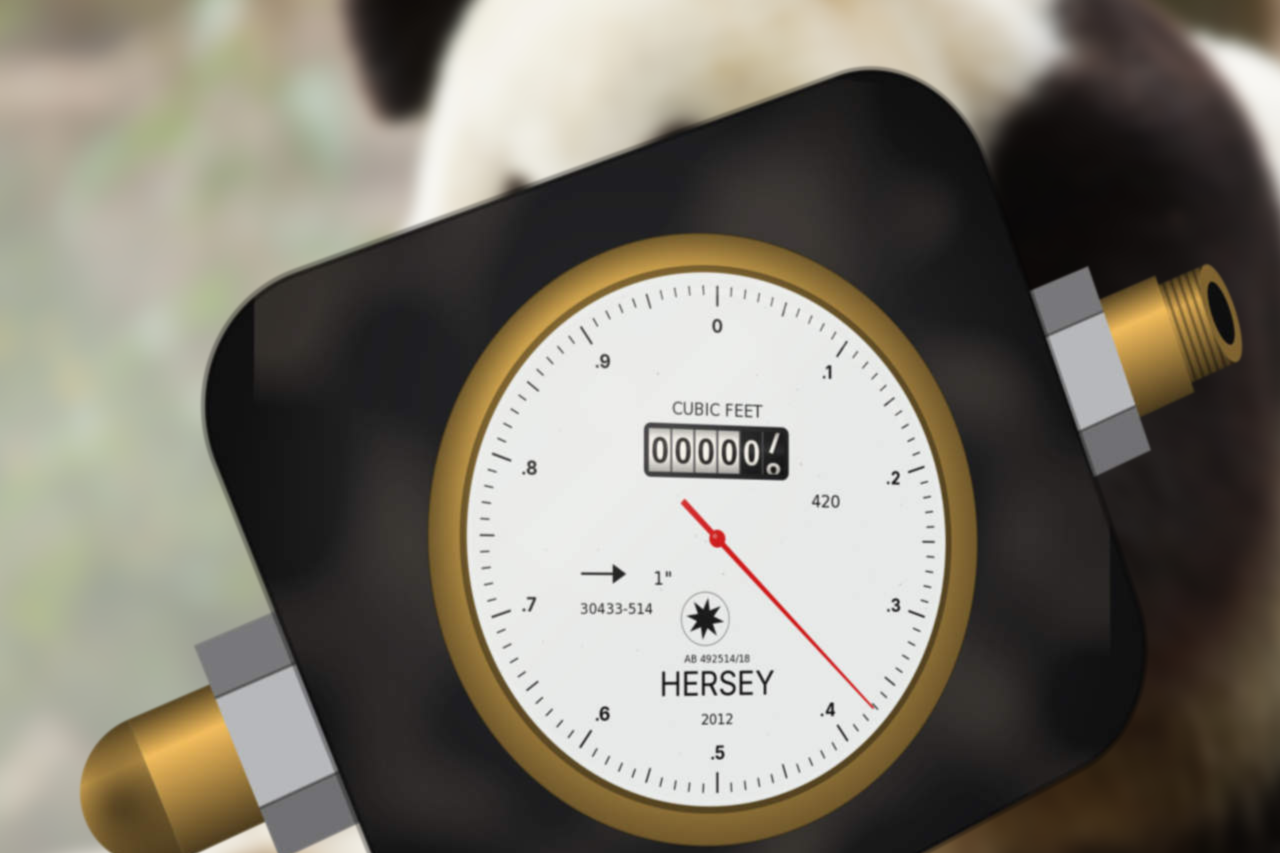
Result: 7.37
